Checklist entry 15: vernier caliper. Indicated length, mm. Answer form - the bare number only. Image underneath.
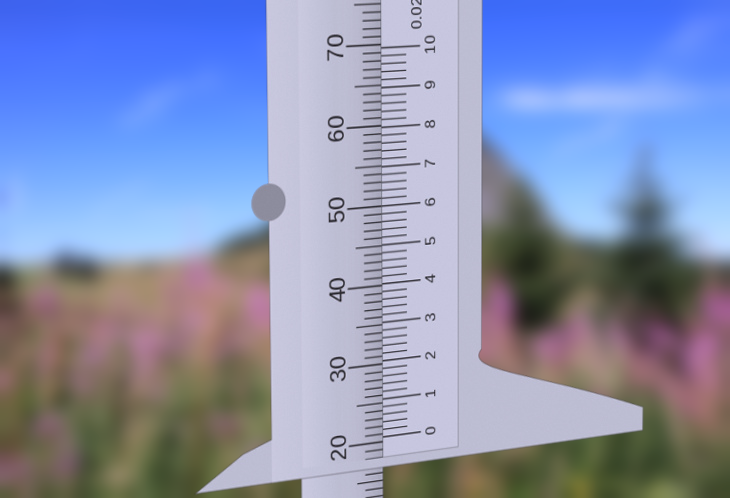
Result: 20.6
